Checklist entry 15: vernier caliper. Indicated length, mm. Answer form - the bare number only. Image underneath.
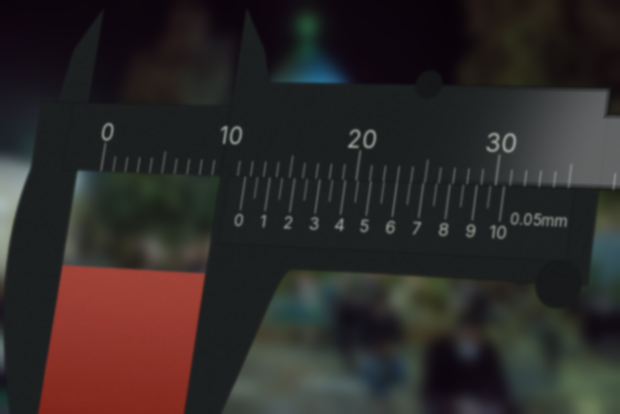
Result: 11.6
